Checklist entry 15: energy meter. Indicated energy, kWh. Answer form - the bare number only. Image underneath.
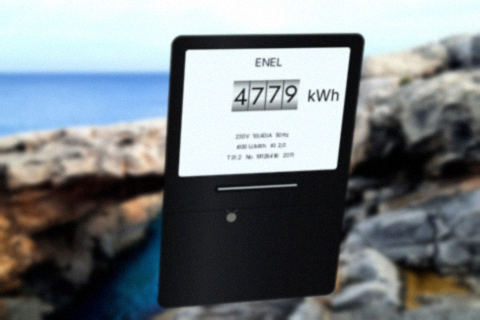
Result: 4779
